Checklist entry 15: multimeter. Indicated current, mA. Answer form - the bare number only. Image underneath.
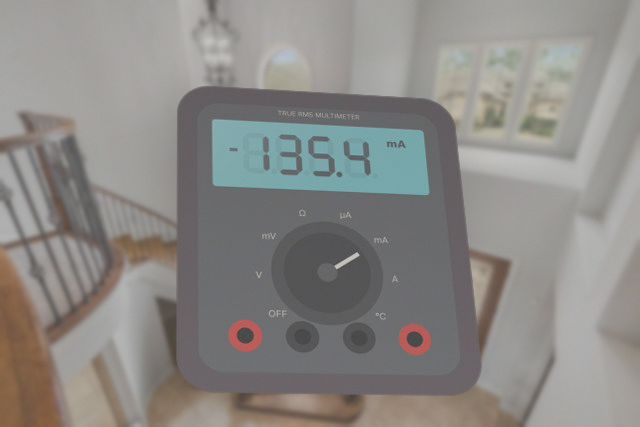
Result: -135.4
